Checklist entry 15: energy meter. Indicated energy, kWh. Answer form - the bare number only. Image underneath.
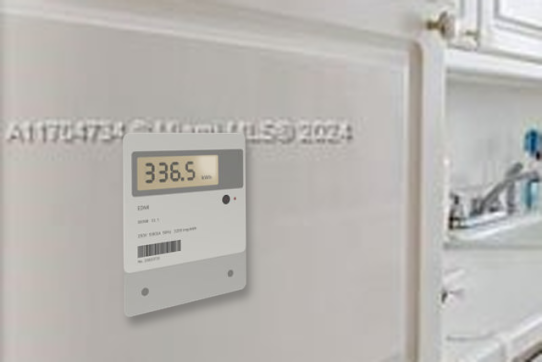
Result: 336.5
